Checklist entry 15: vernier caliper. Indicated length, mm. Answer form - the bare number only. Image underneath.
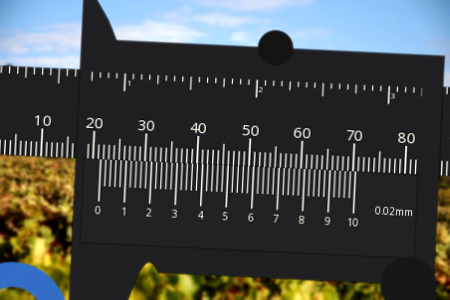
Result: 21.5
